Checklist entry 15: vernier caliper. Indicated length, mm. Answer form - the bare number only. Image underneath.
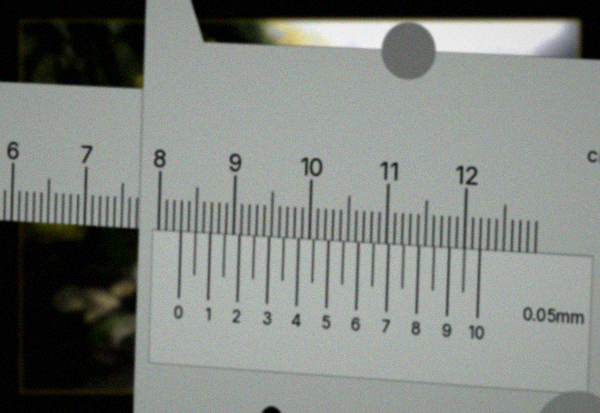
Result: 83.0
